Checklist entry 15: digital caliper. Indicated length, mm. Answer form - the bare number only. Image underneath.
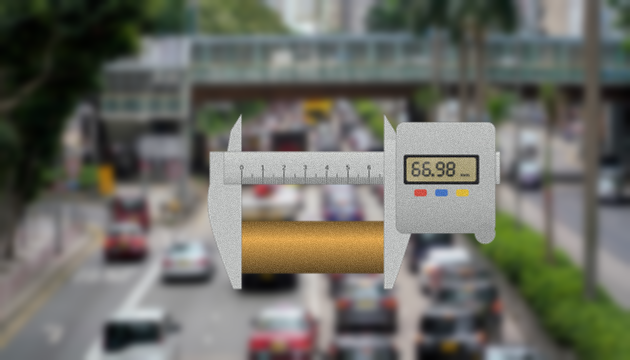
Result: 66.98
